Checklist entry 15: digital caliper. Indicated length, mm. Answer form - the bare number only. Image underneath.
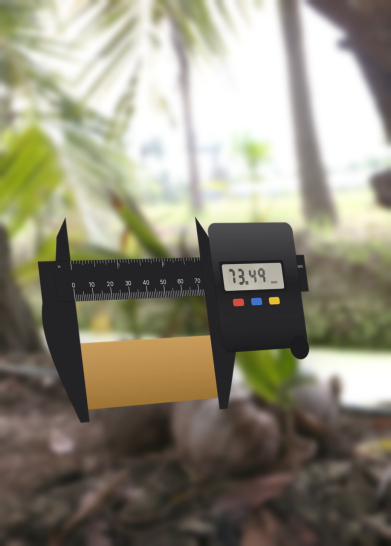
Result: 73.49
